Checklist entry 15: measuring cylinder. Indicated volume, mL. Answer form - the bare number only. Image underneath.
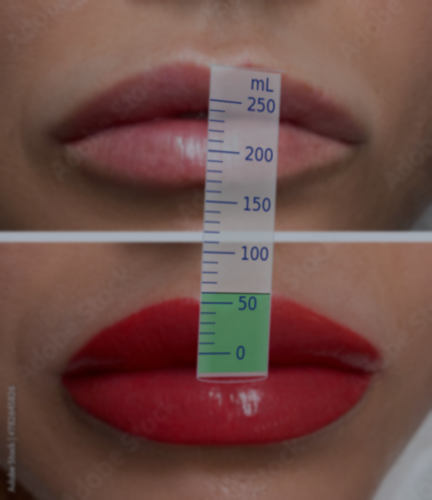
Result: 60
